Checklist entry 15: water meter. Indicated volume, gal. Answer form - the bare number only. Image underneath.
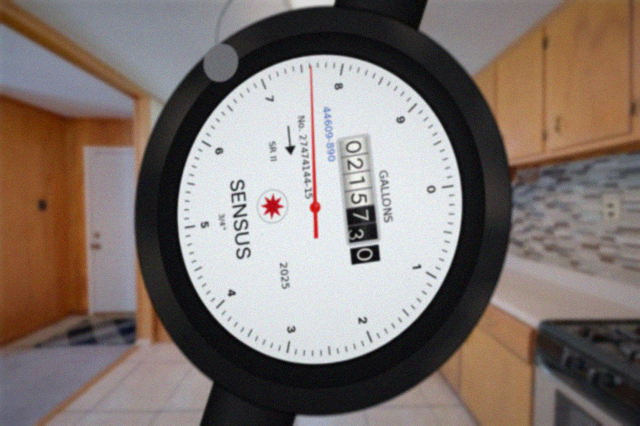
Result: 215727.6
